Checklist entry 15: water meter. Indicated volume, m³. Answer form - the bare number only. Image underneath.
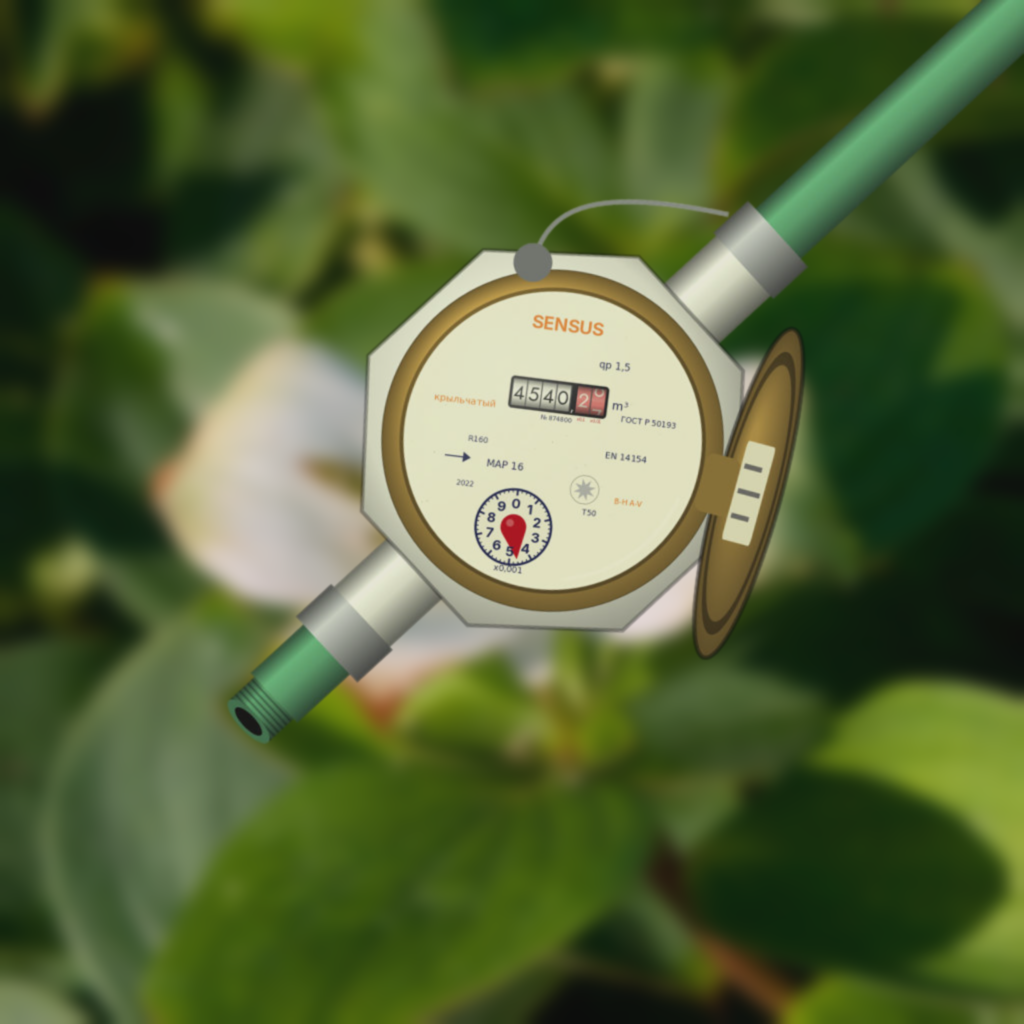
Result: 4540.264
